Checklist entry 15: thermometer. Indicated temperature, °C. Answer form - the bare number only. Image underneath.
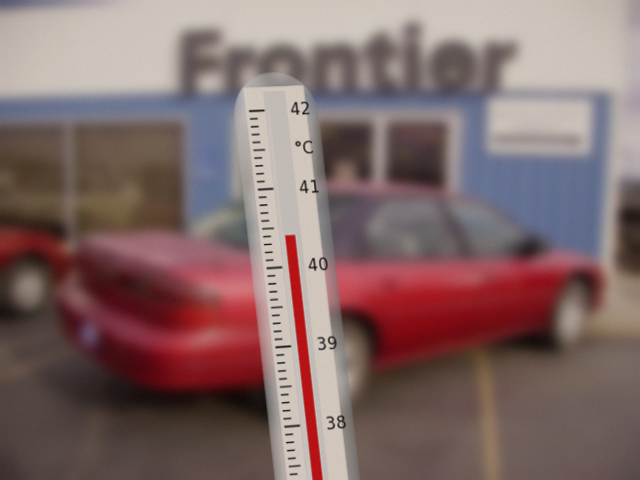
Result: 40.4
